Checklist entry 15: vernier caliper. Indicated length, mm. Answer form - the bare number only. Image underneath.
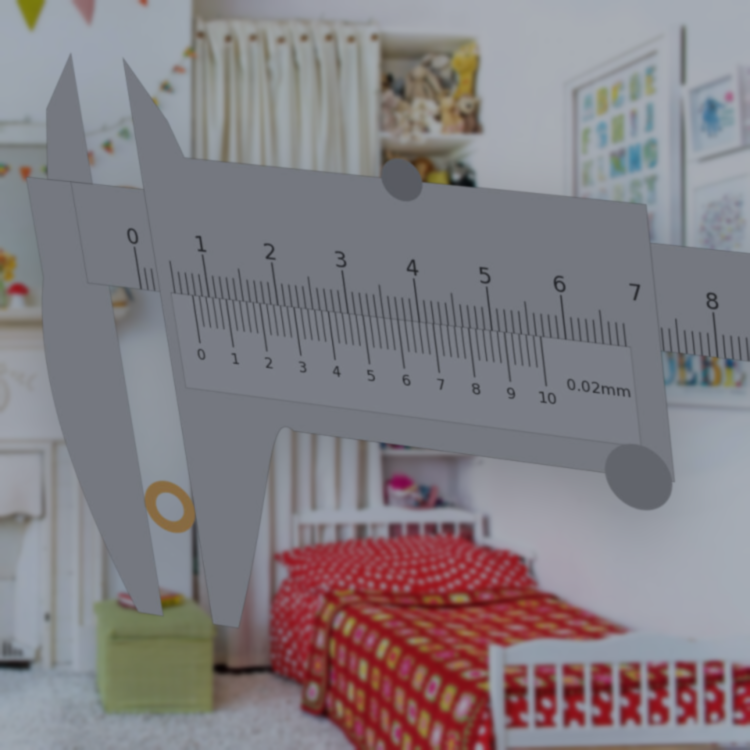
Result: 7.6
